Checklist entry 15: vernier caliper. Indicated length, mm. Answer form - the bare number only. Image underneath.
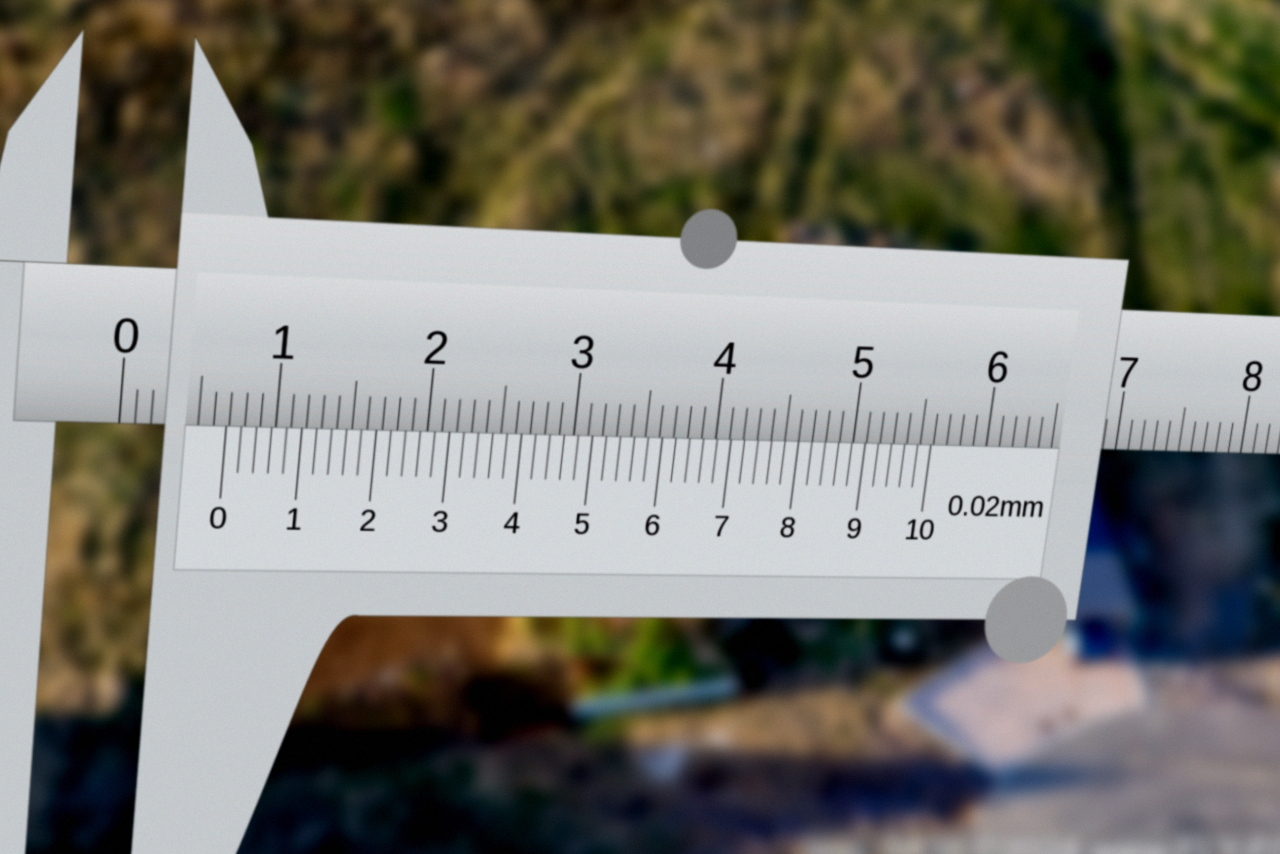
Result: 6.8
